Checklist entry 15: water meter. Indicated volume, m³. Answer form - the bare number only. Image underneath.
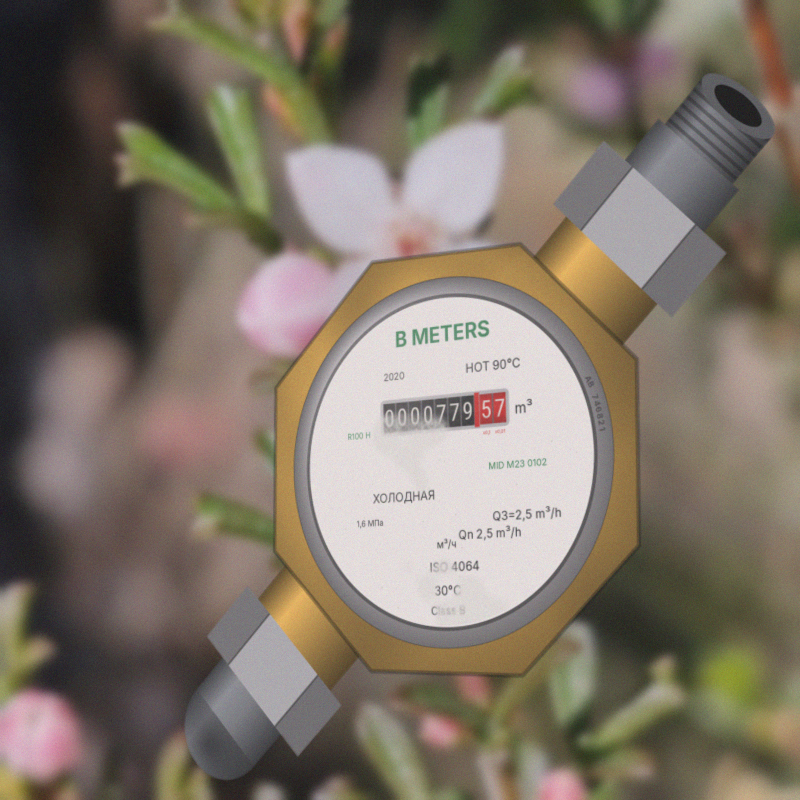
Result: 779.57
